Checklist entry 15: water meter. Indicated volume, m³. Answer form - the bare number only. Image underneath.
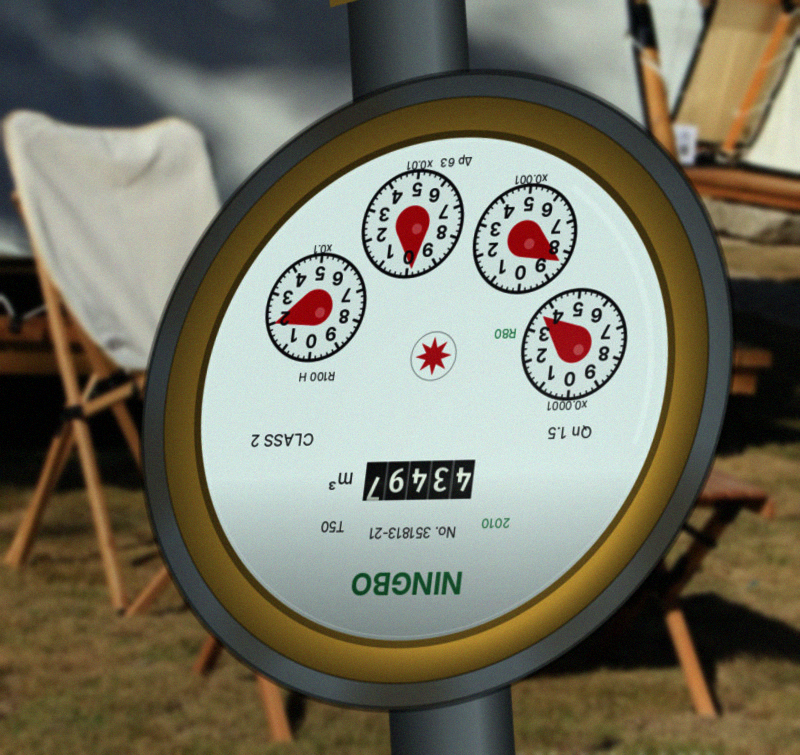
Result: 43497.1983
